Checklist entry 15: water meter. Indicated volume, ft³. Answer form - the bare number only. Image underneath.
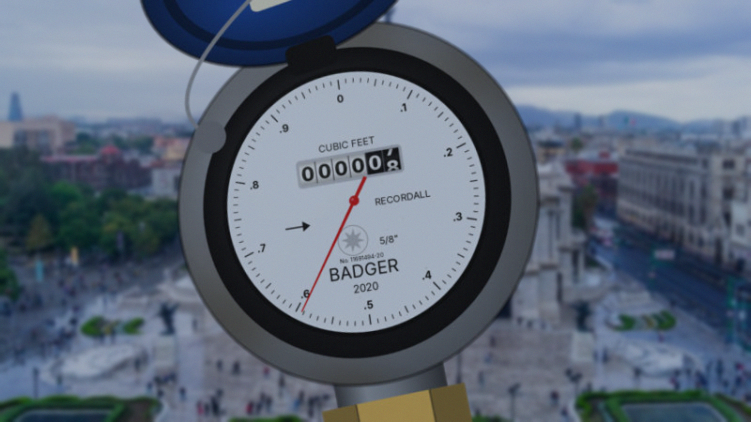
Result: 7.59
